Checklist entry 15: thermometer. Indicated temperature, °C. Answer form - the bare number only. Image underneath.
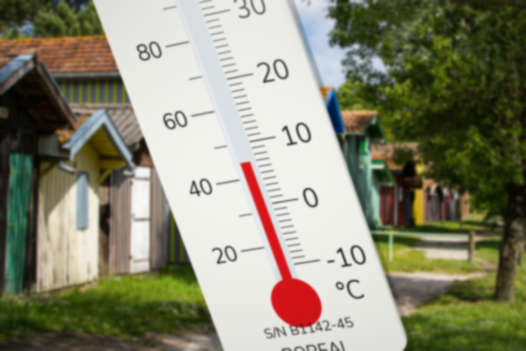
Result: 7
